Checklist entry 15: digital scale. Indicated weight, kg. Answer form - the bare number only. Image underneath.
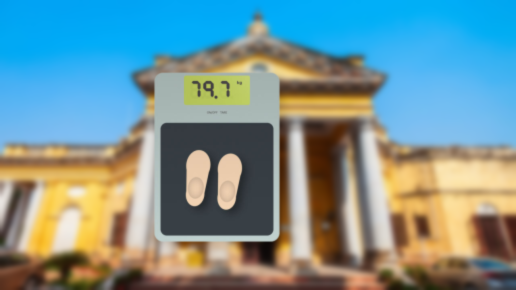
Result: 79.7
